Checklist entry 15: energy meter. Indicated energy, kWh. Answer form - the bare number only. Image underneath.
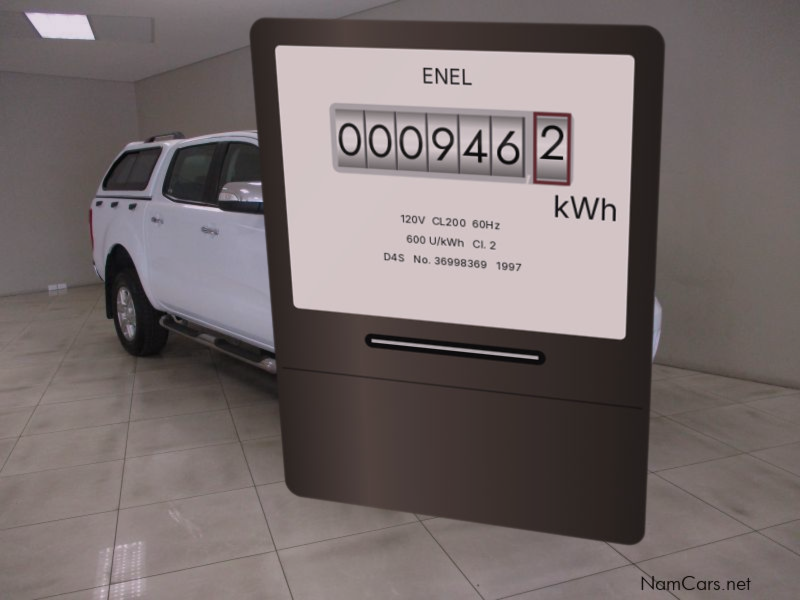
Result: 946.2
